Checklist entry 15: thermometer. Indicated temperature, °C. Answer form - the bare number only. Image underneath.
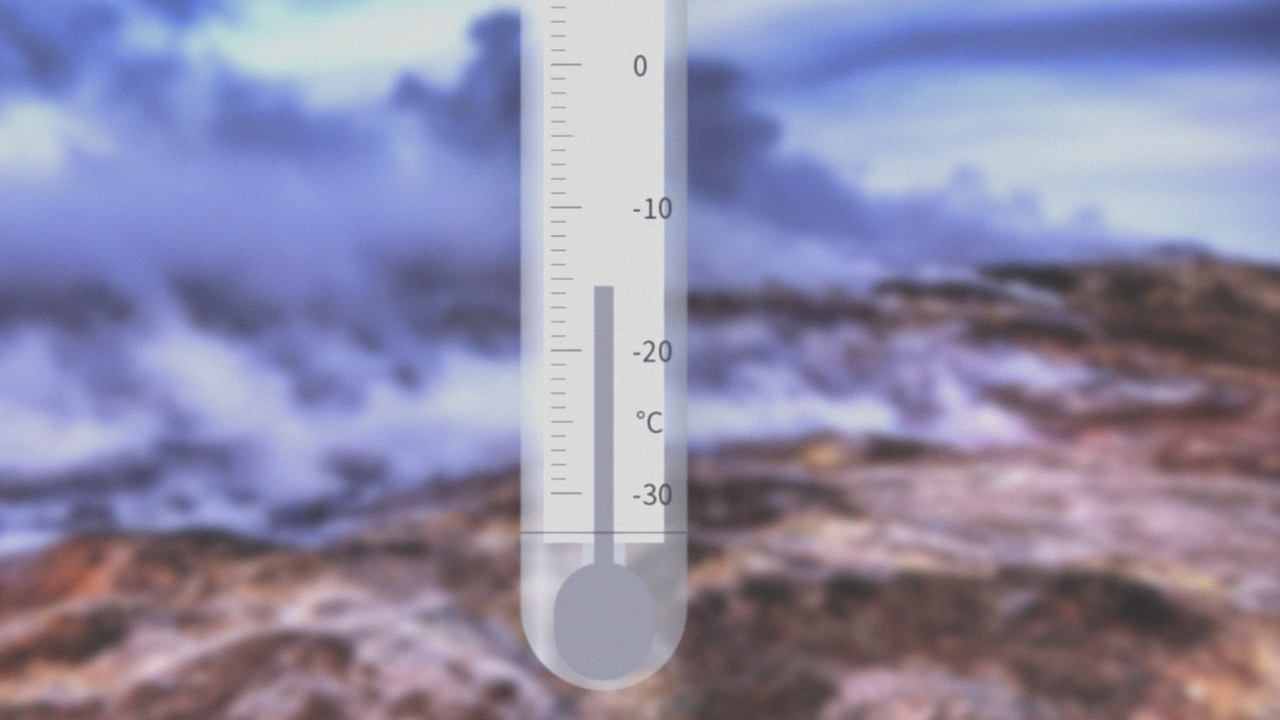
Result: -15.5
